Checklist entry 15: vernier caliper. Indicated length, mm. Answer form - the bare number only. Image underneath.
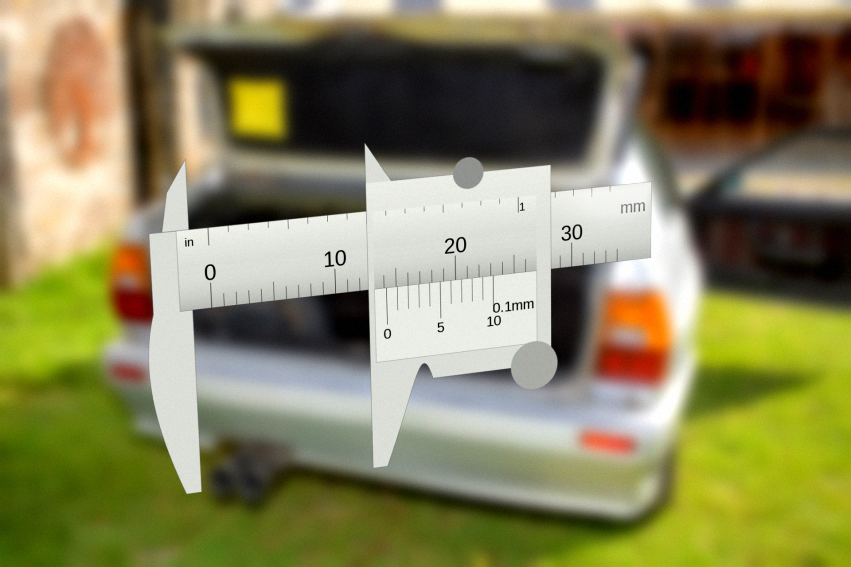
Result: 14.2
